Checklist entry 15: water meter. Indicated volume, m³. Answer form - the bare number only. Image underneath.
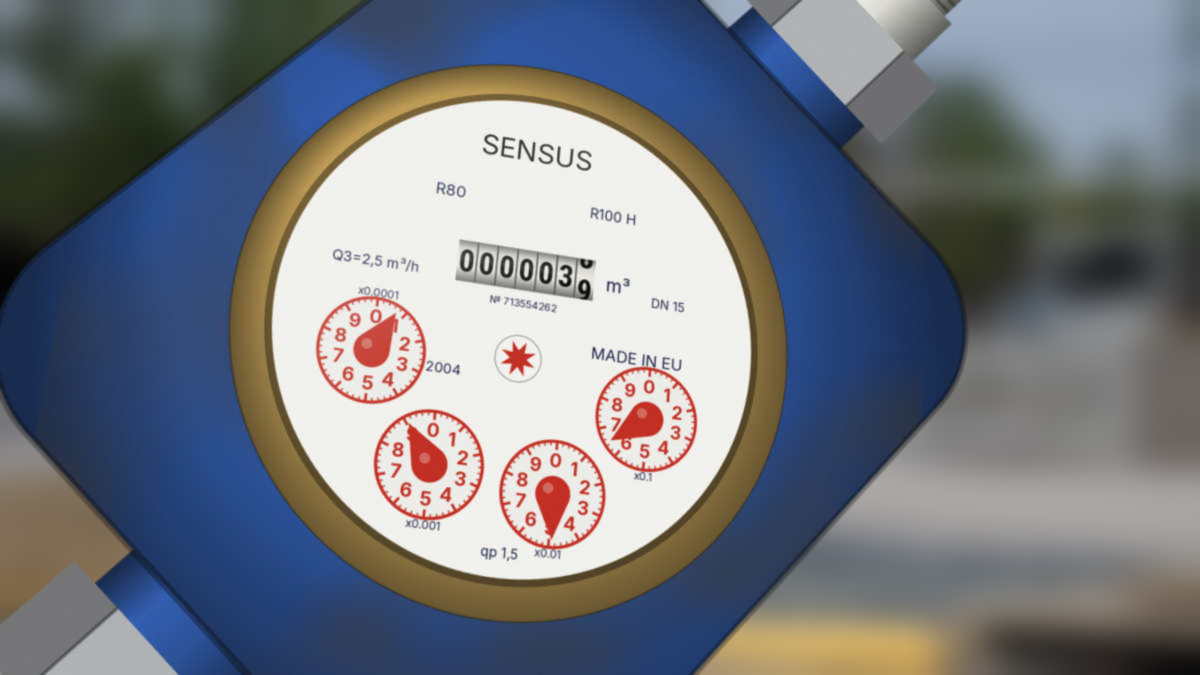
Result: 38.6490
